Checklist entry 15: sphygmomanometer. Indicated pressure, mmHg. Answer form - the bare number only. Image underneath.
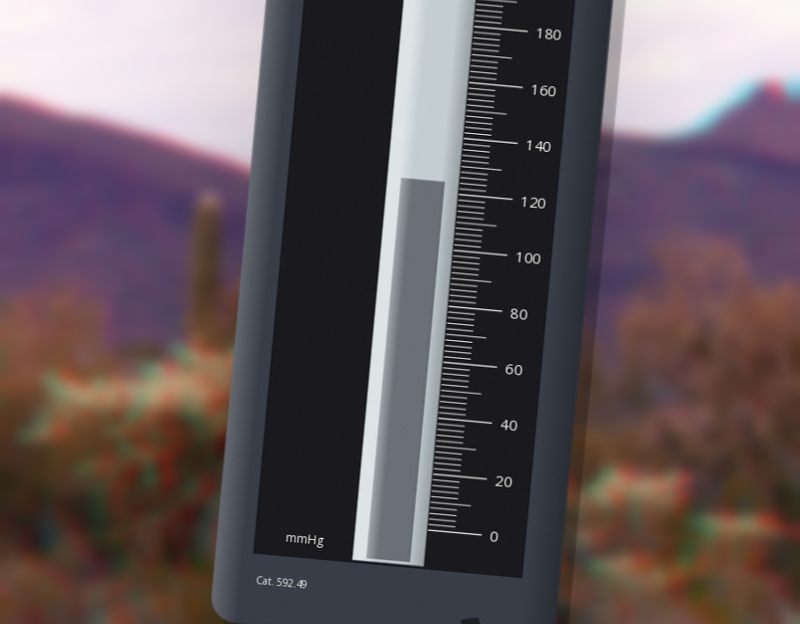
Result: 124
